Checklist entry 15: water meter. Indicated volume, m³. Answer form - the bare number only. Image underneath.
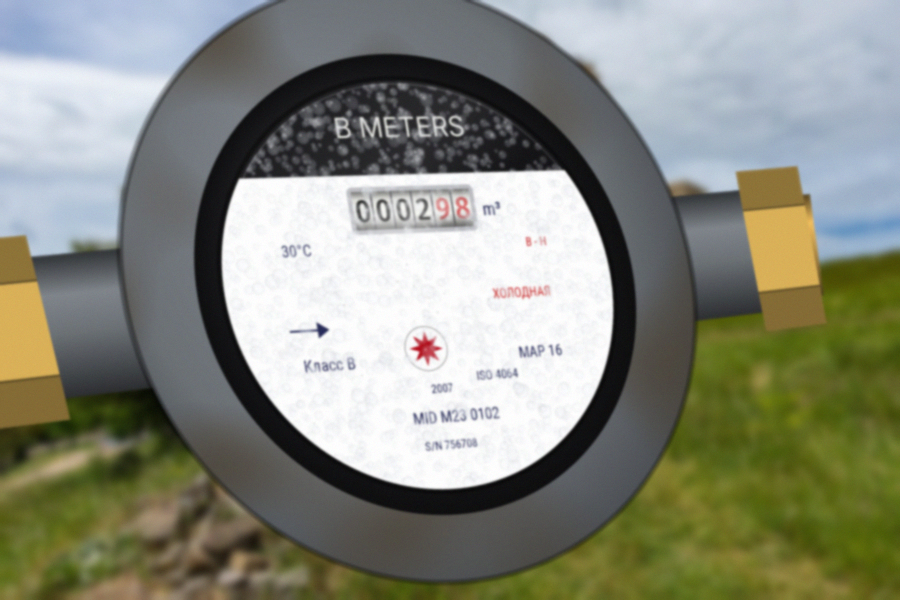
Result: 2.98
